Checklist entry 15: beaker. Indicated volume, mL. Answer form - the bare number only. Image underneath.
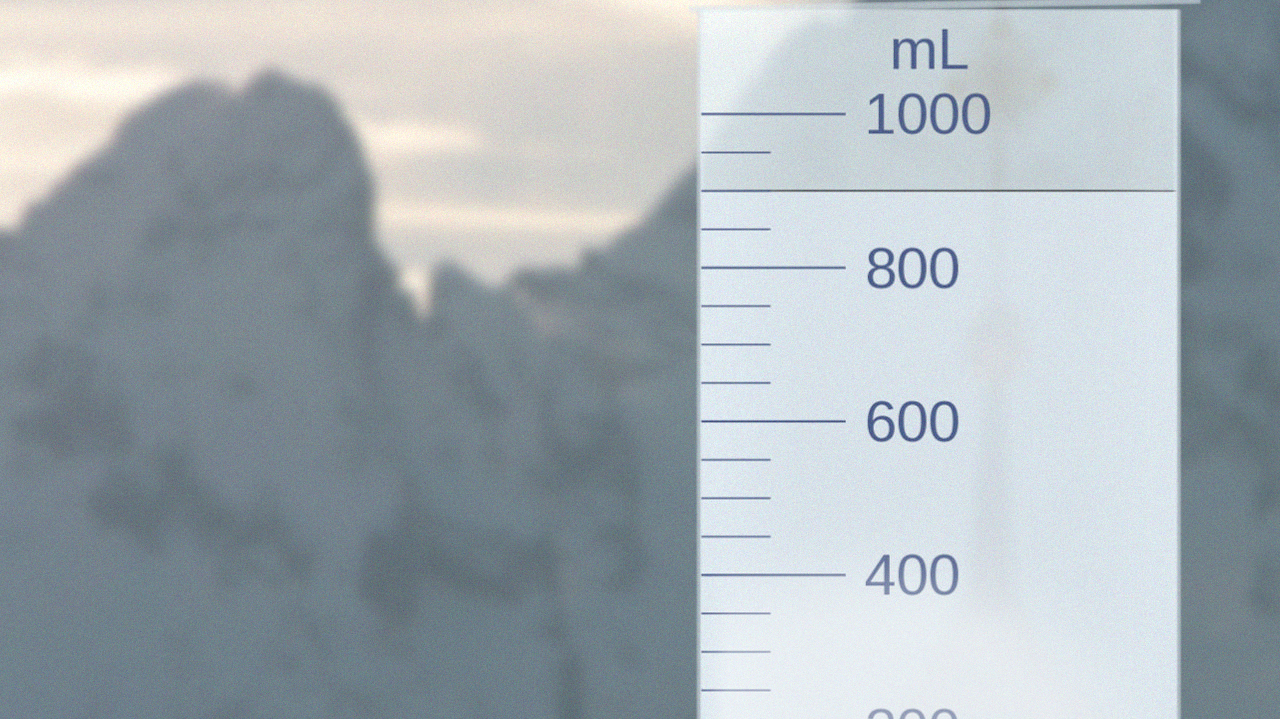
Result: 900
